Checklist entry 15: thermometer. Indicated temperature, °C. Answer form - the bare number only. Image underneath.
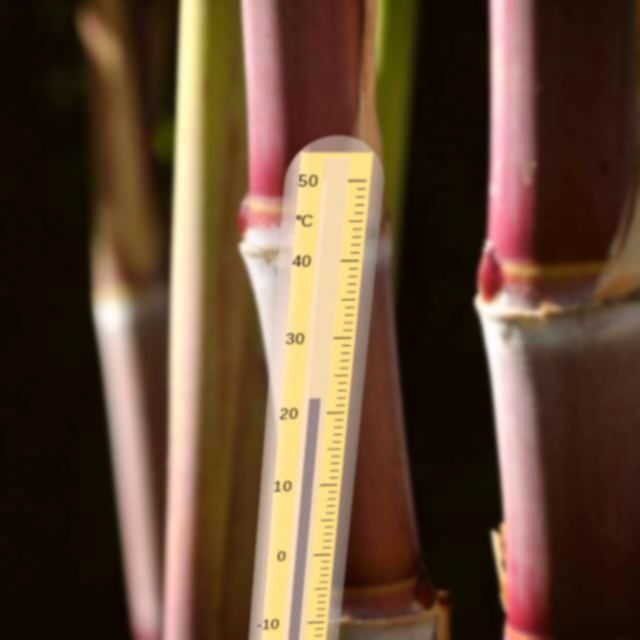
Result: 22
